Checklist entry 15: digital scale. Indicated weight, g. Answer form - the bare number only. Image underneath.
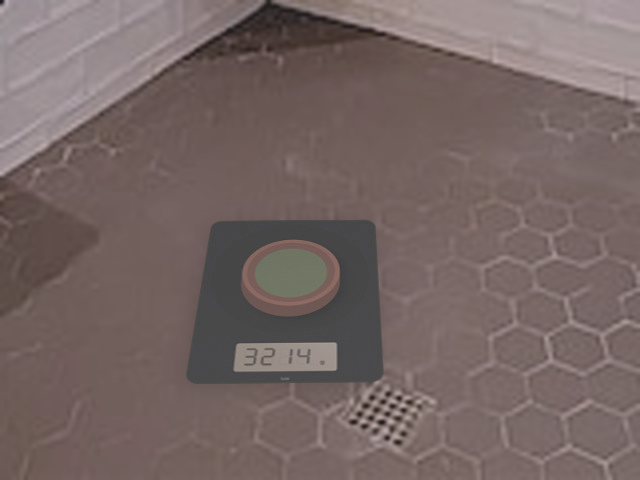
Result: 3214
